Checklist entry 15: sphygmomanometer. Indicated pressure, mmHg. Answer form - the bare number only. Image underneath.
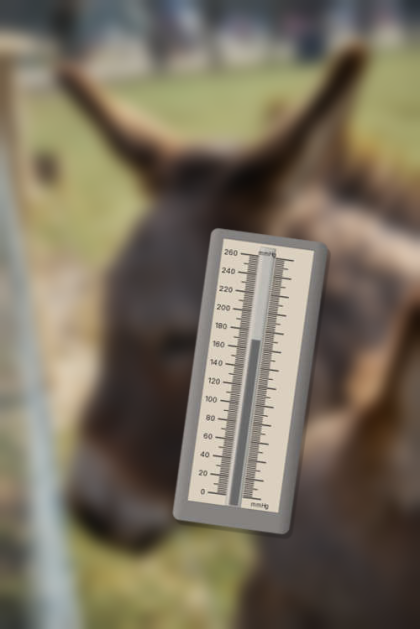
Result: 170
